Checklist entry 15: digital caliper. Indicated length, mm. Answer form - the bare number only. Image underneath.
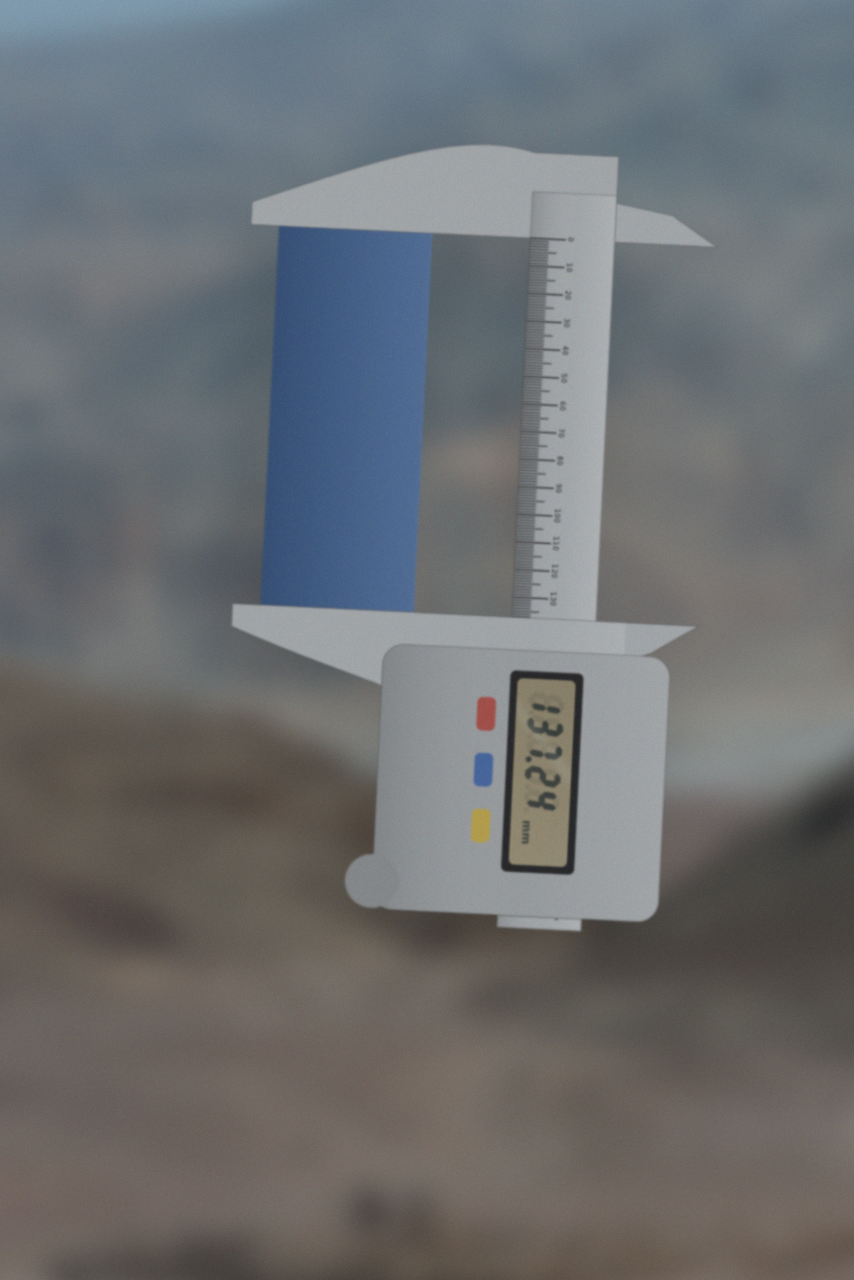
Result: 137.24
